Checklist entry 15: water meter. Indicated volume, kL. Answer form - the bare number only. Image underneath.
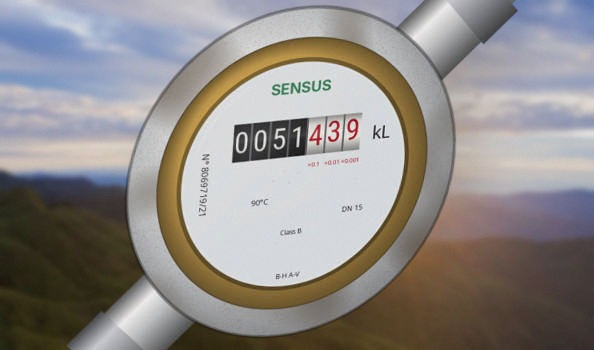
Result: 51.439
